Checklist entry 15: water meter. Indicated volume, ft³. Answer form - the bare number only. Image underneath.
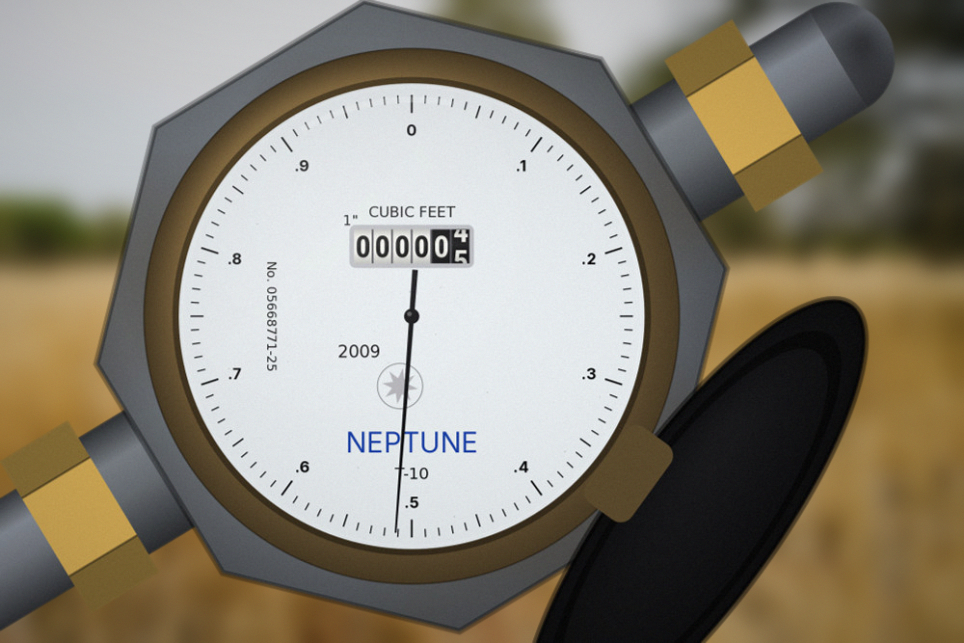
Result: 4.51
